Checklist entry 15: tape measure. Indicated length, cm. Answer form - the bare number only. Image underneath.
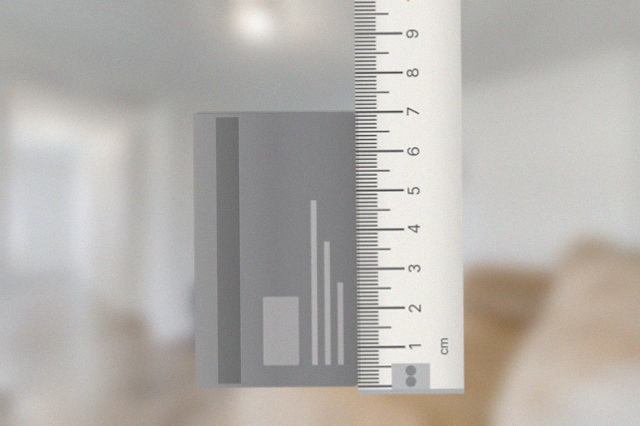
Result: 7
